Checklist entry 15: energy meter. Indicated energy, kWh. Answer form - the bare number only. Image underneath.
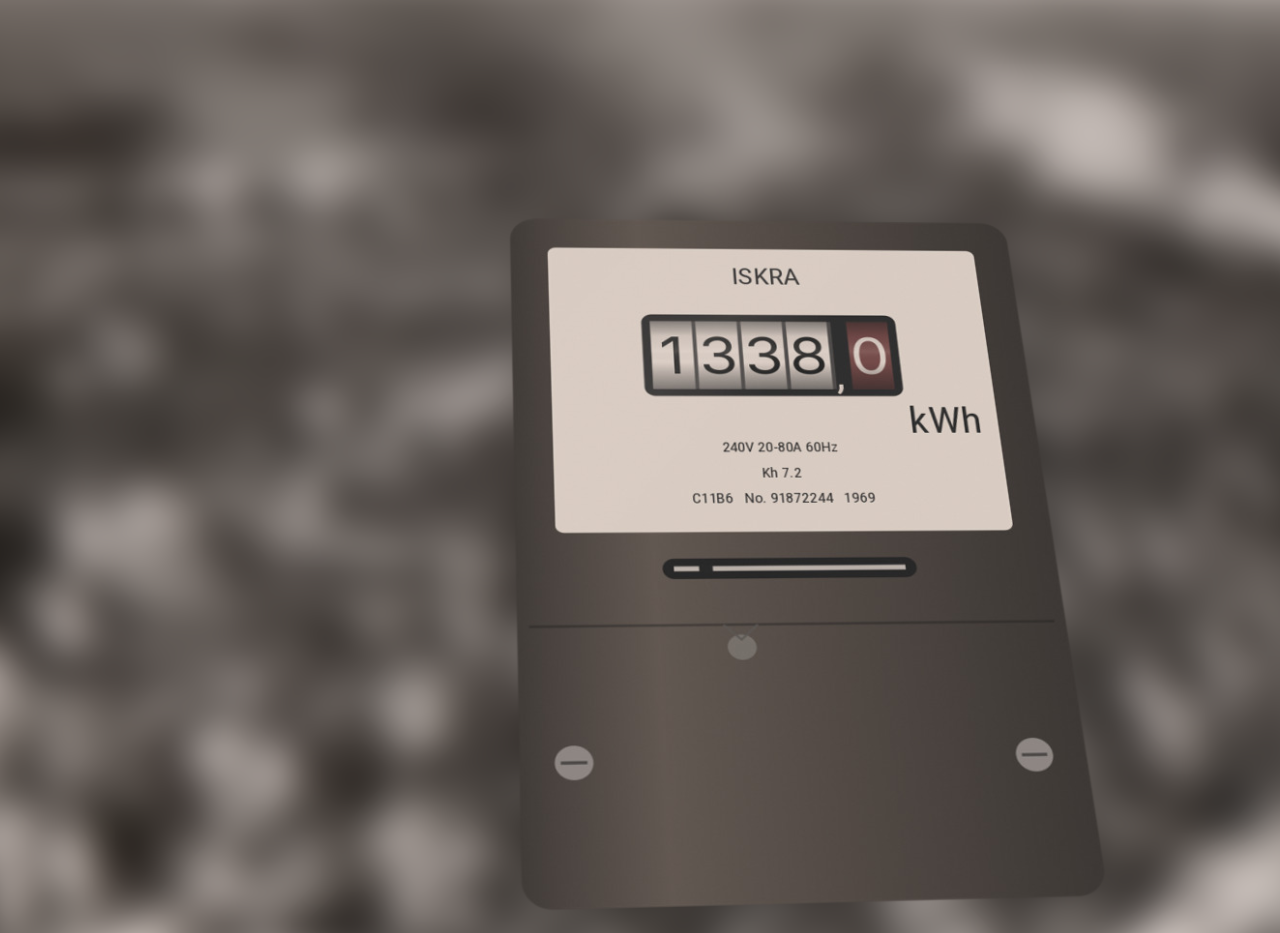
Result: 1338.0
